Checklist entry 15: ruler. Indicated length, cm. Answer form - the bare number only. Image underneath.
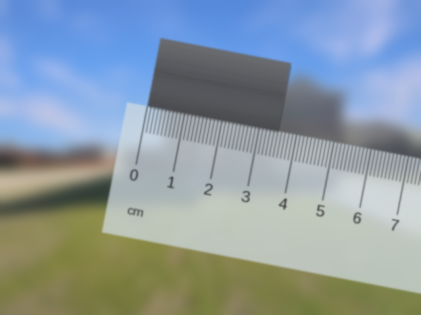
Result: 3.5
